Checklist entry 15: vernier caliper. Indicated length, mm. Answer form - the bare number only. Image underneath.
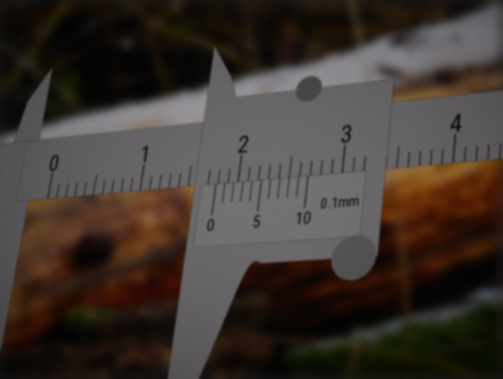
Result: 17.8
